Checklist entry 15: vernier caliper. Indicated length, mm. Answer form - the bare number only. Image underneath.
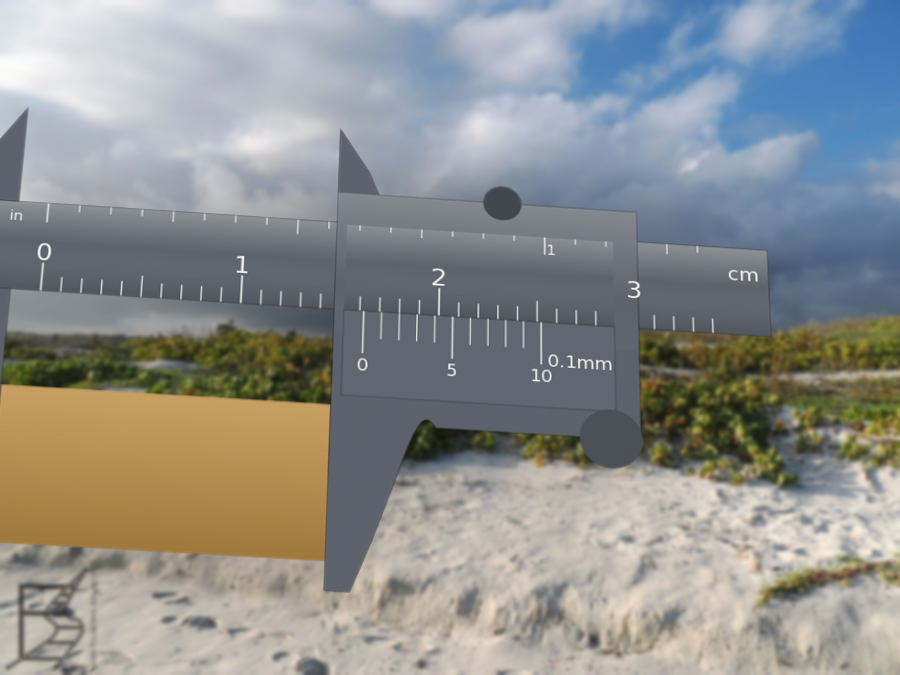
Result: 16.2
